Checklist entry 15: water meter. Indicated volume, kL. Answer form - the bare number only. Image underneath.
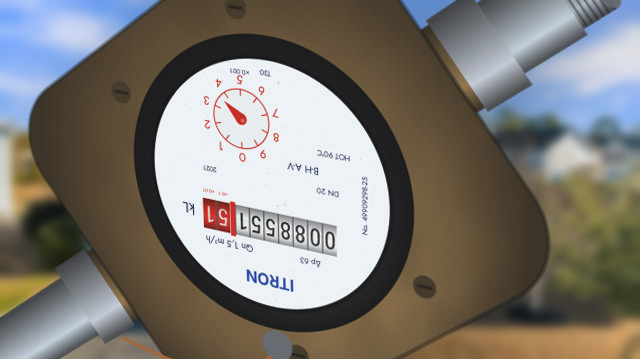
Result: 88551.513
